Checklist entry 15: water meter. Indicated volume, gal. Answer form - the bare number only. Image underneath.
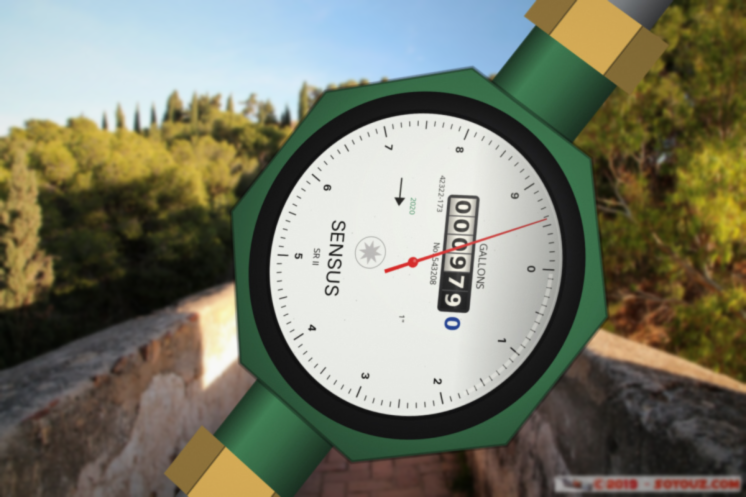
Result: 9789.4
